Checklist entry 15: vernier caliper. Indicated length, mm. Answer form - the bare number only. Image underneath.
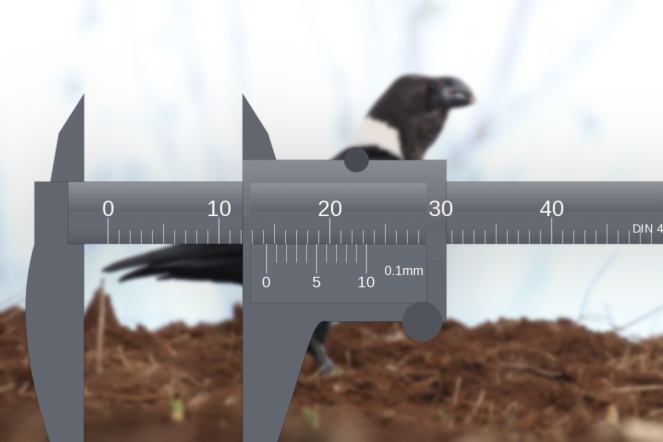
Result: 14.3
